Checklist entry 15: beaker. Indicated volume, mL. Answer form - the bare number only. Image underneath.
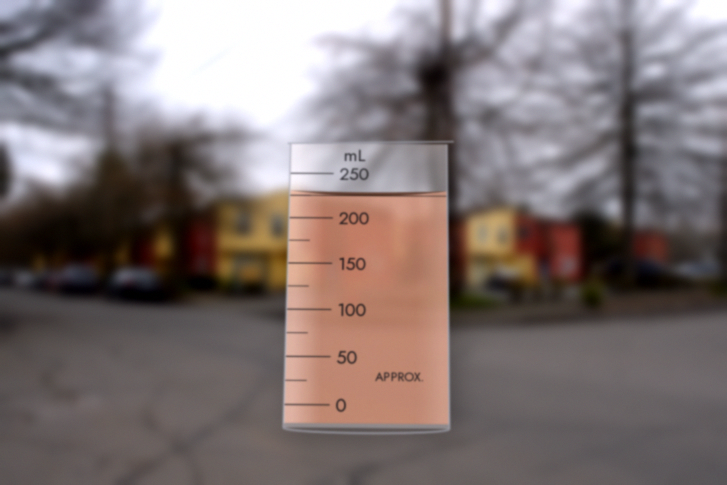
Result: 225
